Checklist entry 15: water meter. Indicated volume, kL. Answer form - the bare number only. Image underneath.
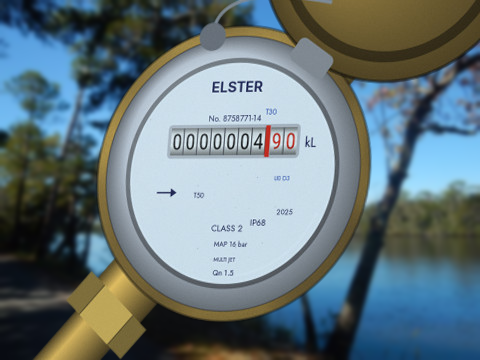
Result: 4.90
